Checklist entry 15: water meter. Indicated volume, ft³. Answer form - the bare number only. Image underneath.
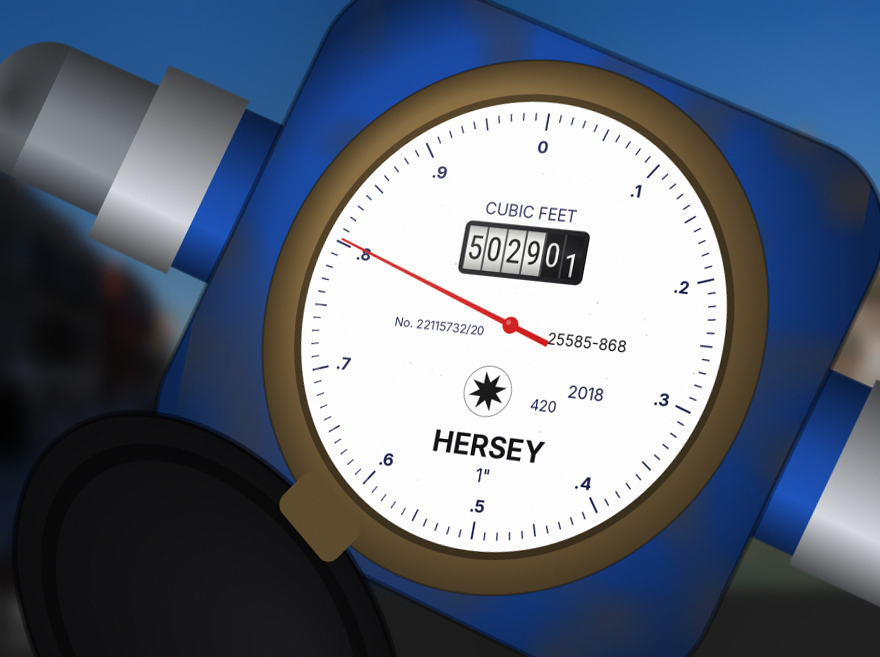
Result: 502900.80
